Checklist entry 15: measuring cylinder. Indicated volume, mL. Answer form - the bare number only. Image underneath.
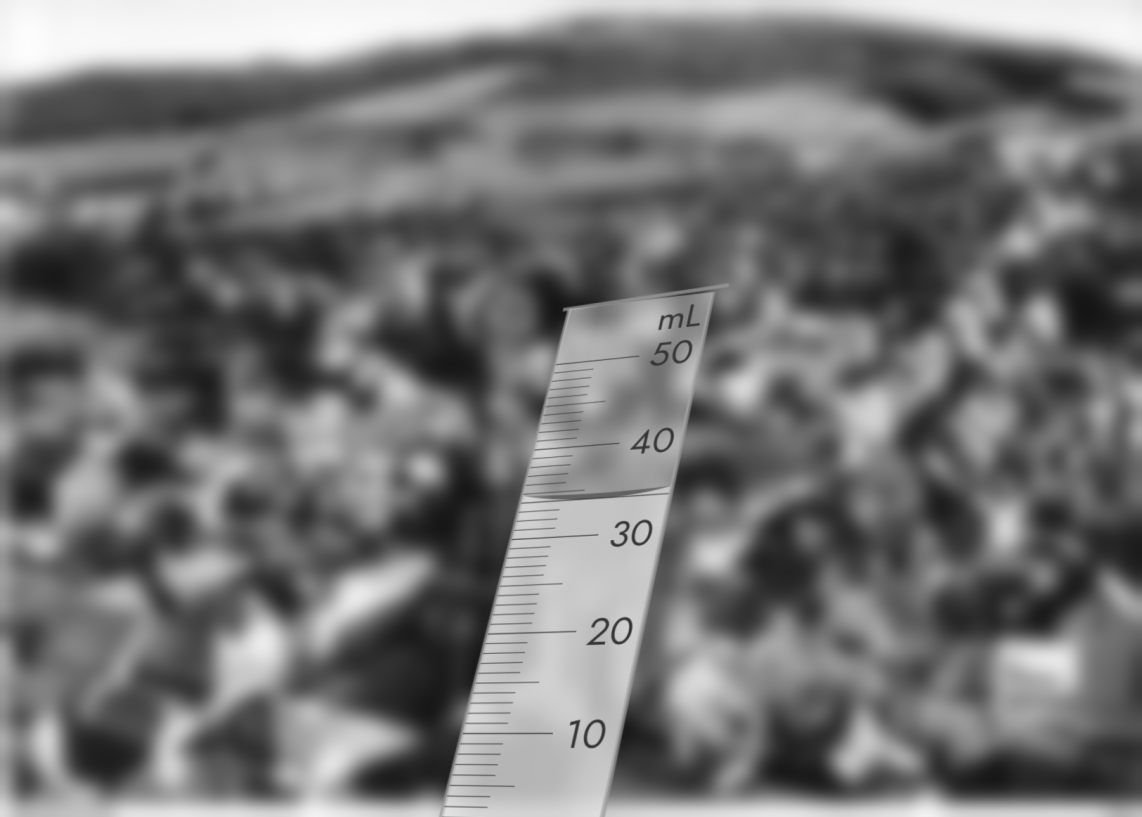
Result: 34
